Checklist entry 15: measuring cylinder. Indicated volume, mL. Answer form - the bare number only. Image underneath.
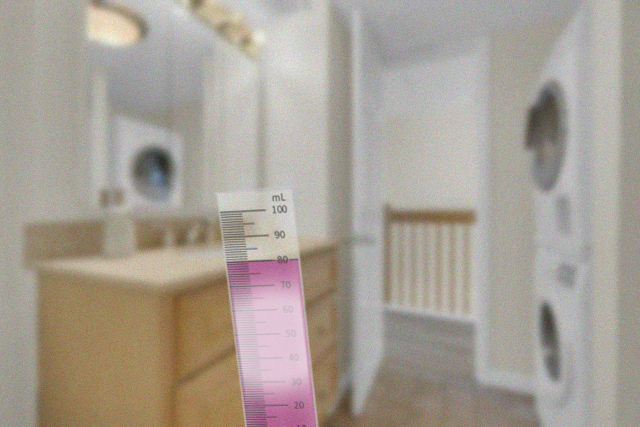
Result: 80
